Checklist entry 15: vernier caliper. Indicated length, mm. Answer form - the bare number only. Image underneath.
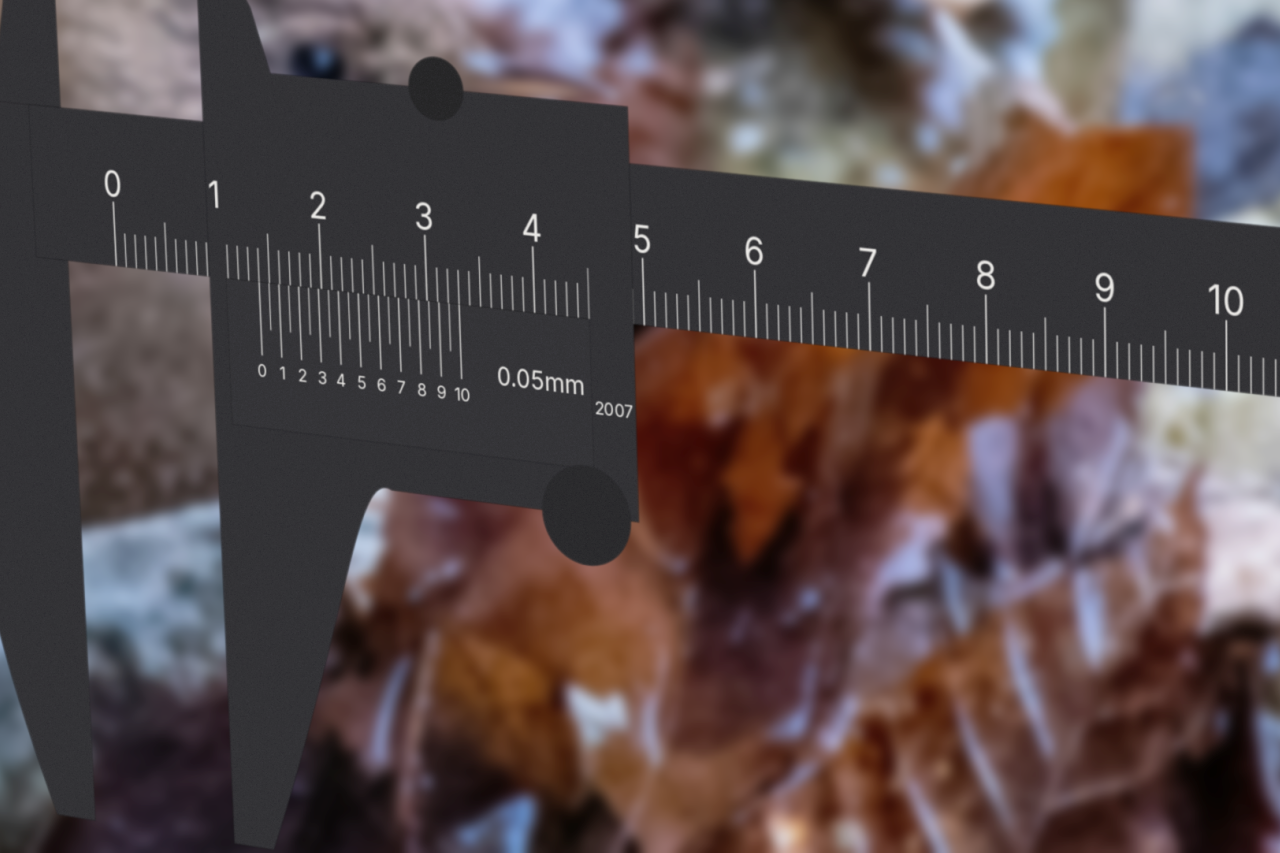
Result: 14.0
